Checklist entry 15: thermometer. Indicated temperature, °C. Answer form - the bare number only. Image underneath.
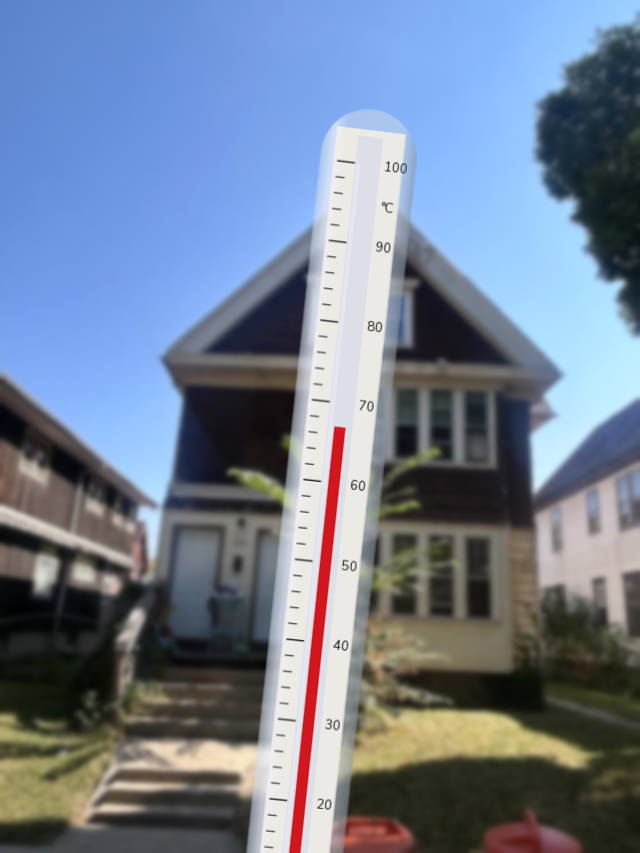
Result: 67
